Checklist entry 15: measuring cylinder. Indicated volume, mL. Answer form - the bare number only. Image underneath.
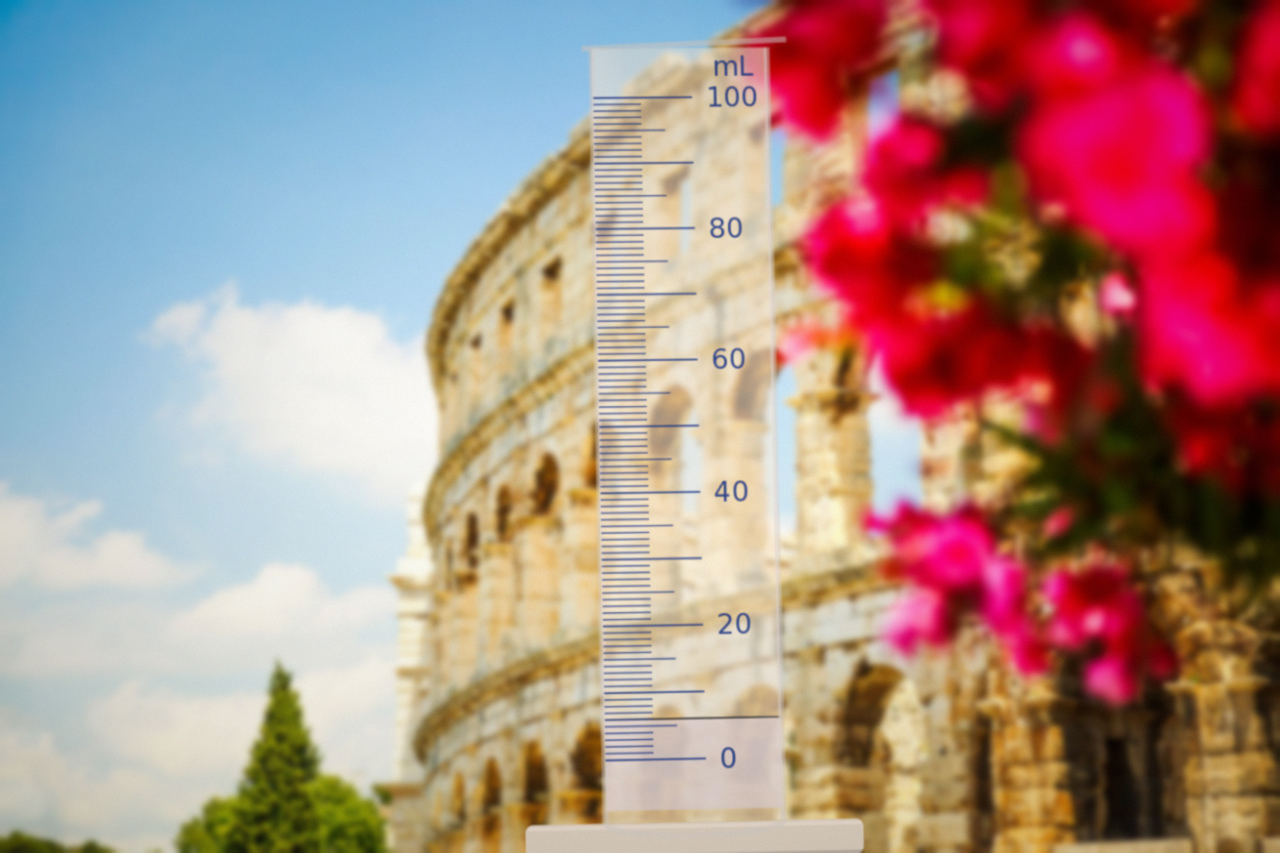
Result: 6
